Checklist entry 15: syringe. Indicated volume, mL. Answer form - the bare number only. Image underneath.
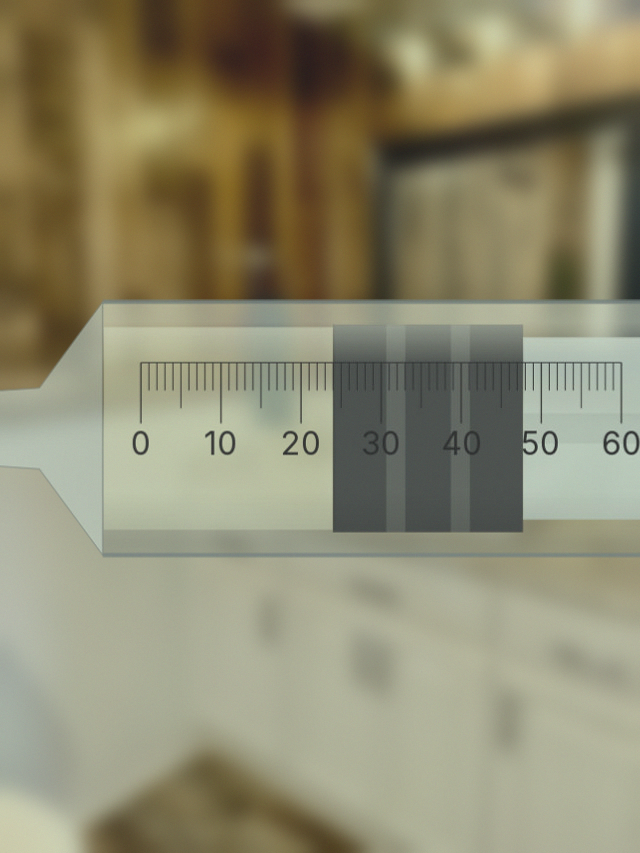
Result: 24
